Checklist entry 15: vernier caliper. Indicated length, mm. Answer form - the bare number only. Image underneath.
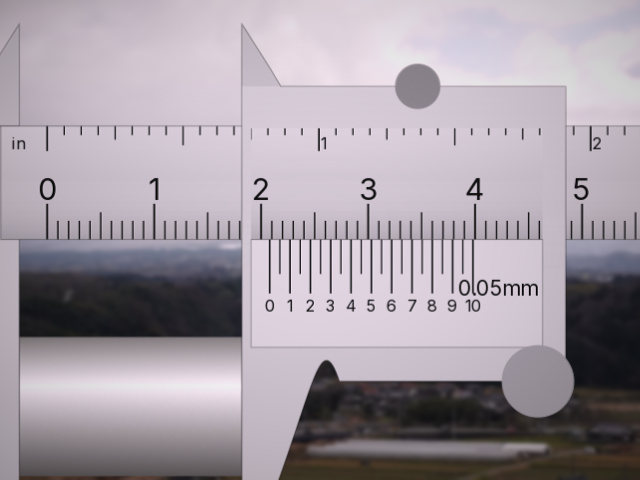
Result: 20.8
